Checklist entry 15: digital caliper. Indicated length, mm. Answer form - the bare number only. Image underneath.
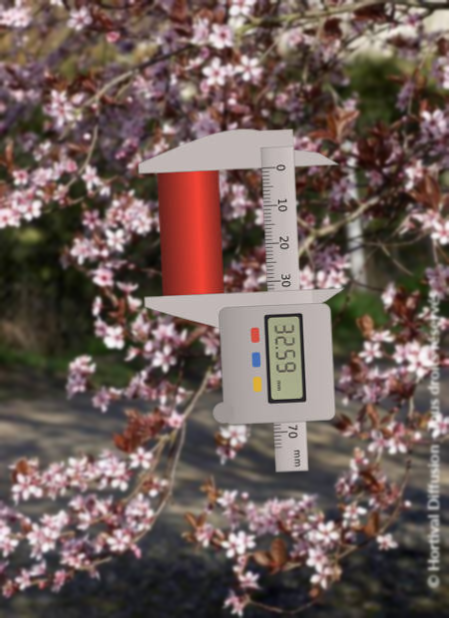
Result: 32.59
